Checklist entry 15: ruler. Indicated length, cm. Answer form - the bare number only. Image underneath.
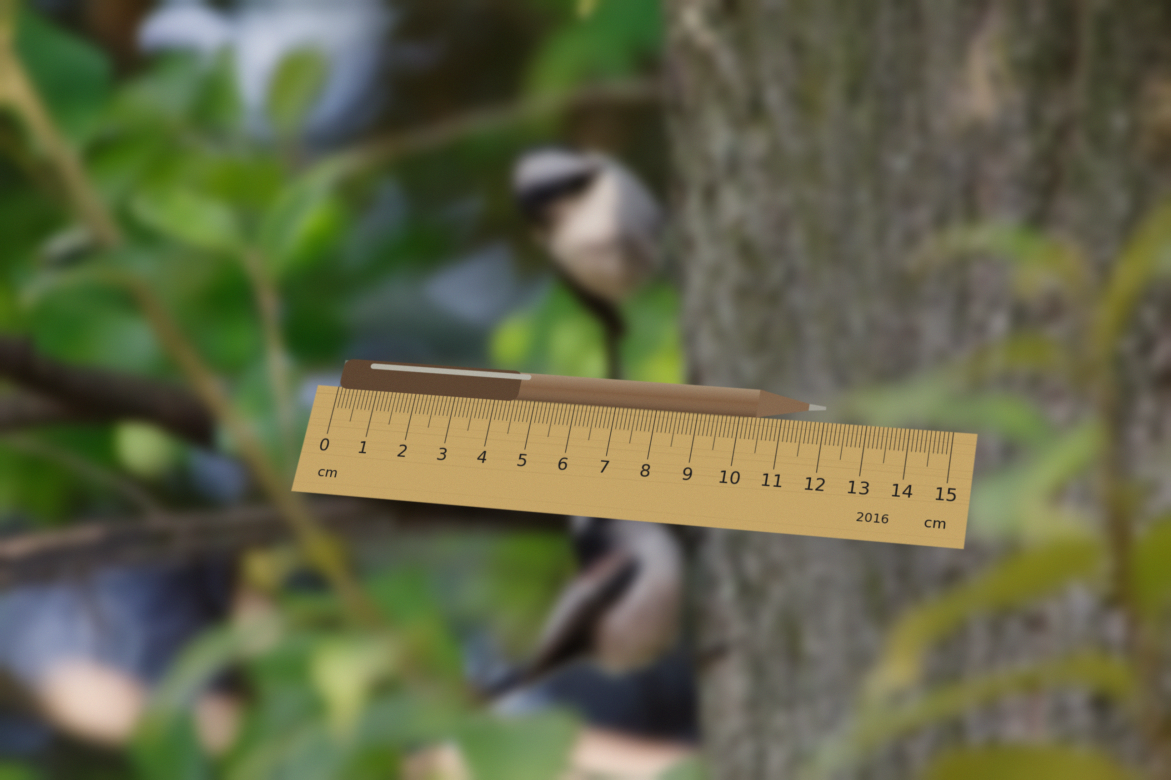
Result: 12
